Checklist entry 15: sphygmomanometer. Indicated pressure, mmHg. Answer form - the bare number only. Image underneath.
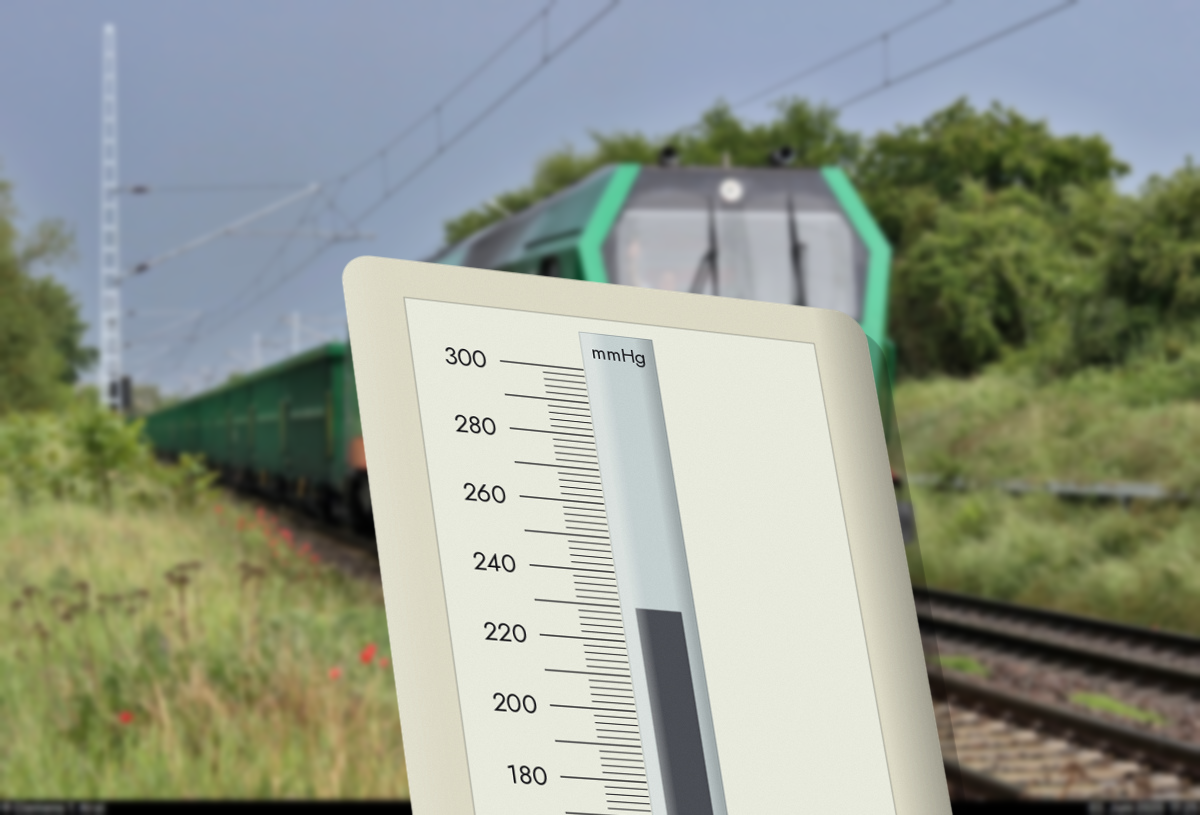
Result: 230
